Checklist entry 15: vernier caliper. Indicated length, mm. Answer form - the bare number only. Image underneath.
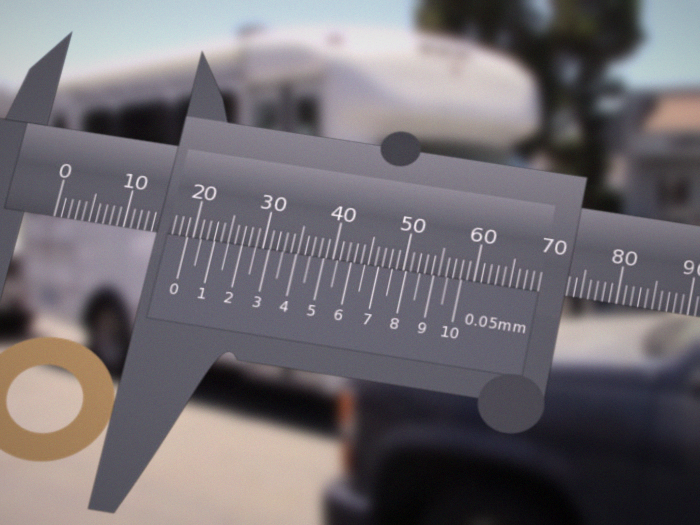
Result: 19.2
